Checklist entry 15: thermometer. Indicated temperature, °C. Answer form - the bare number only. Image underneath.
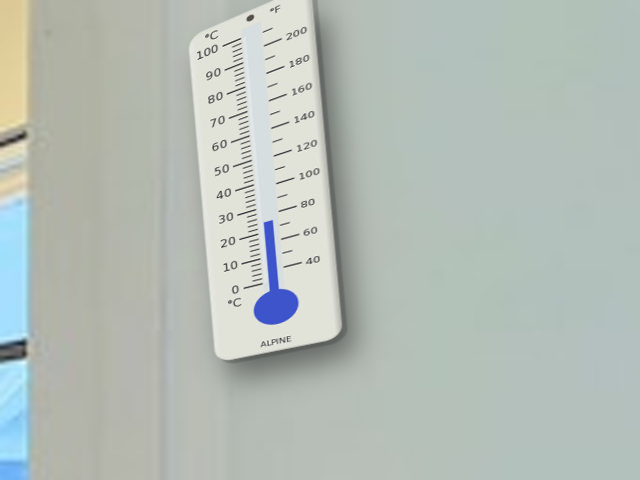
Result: 24
